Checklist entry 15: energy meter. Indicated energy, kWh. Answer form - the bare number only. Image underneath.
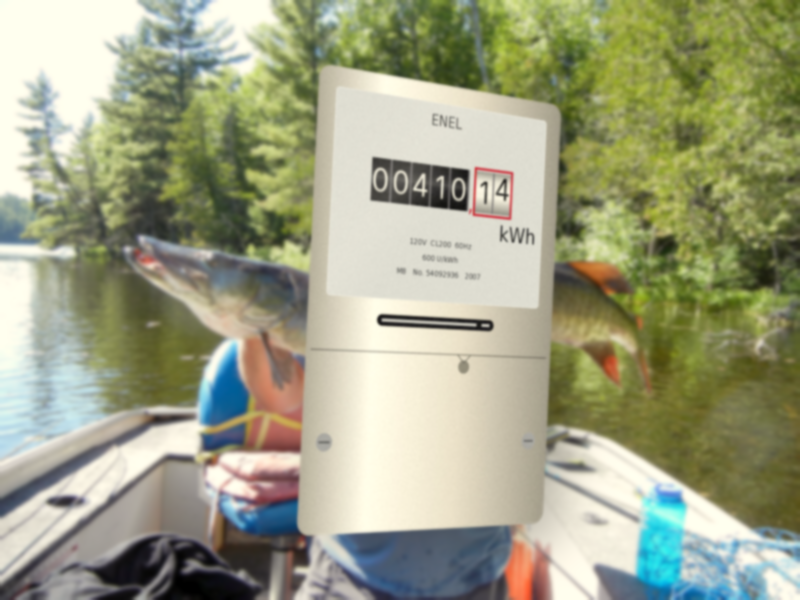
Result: 410.14
